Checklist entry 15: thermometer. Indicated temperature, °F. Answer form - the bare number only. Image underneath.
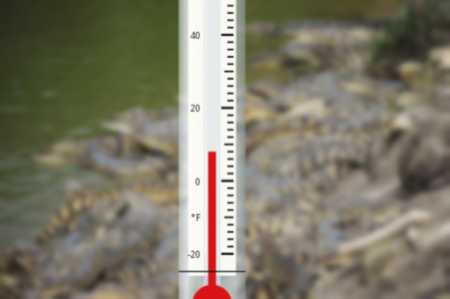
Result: 8
